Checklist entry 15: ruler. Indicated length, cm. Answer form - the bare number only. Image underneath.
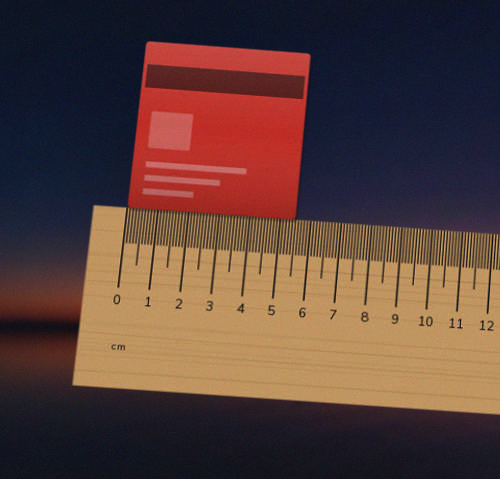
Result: 5.5
